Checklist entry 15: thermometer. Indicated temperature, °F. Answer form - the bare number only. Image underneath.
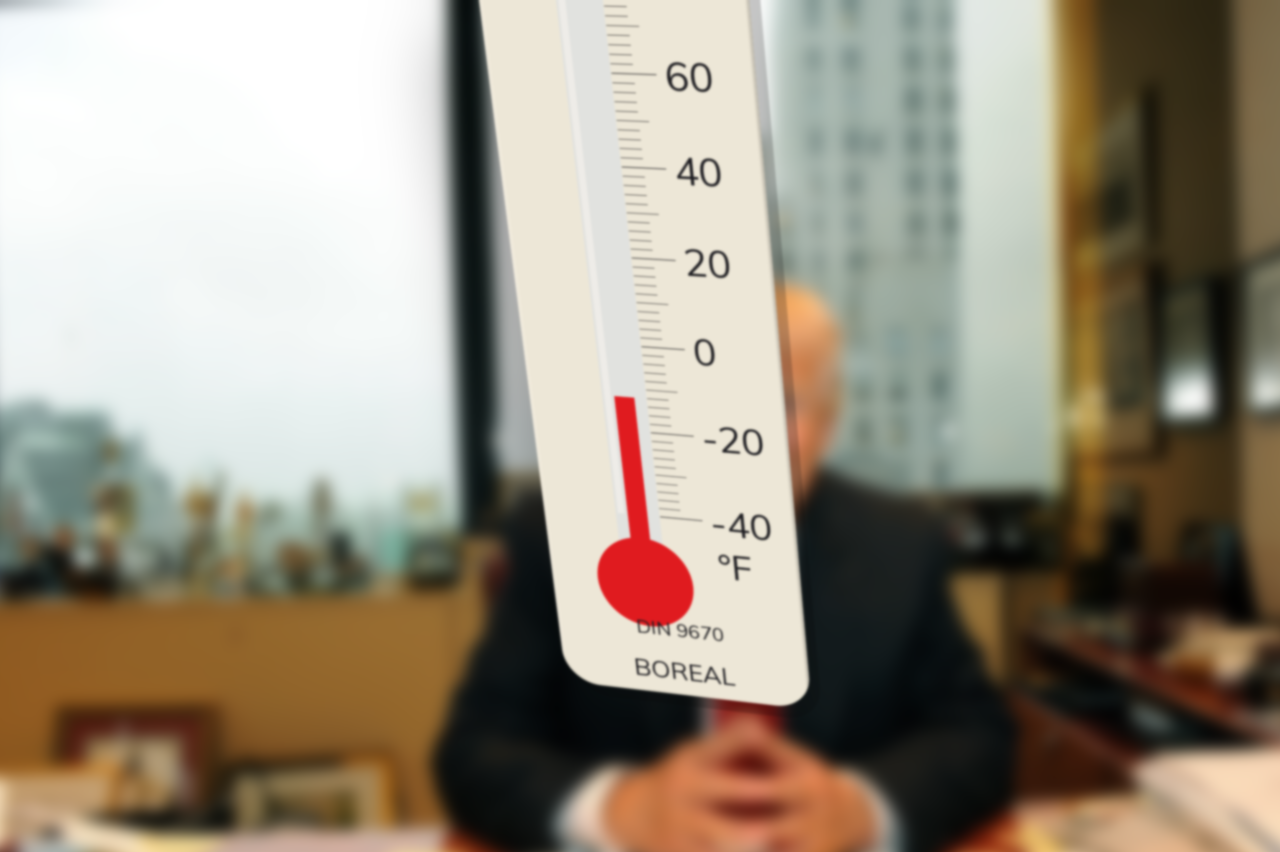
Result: -12
